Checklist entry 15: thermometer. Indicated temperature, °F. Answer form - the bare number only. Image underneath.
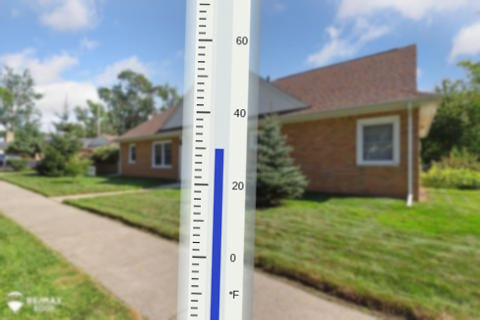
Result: 30
